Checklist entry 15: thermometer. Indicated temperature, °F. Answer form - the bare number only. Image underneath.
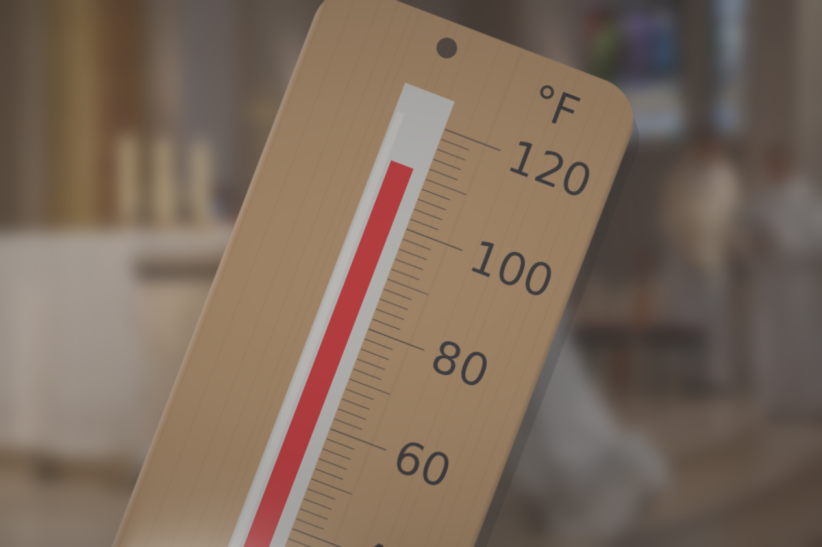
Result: 111
